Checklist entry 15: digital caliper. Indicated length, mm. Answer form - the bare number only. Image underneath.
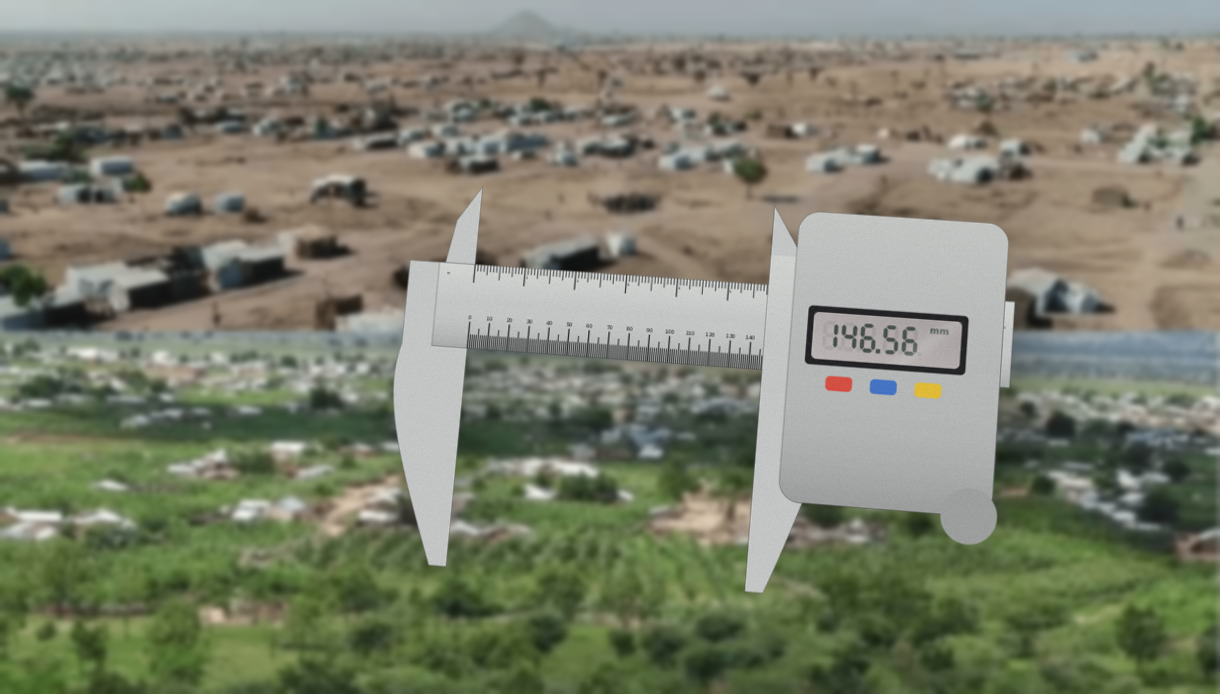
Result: 146.56
